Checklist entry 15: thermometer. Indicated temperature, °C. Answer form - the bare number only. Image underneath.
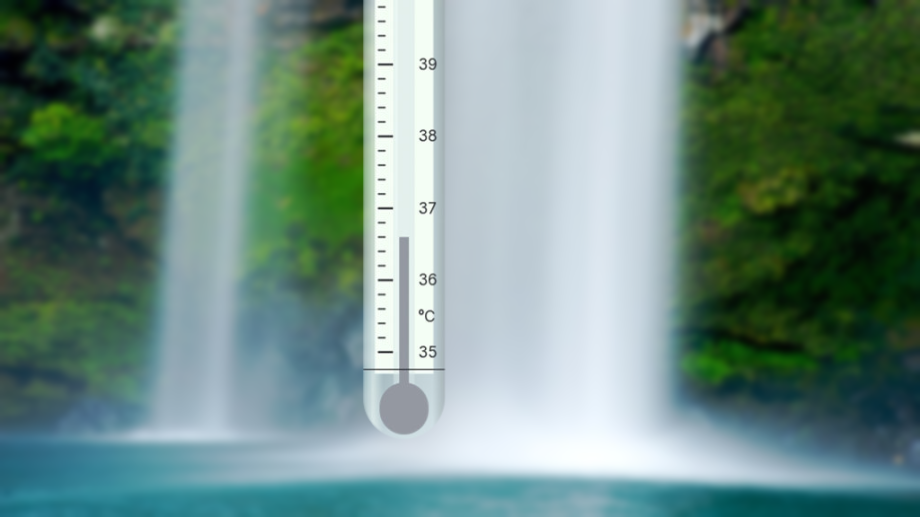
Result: 36.6
